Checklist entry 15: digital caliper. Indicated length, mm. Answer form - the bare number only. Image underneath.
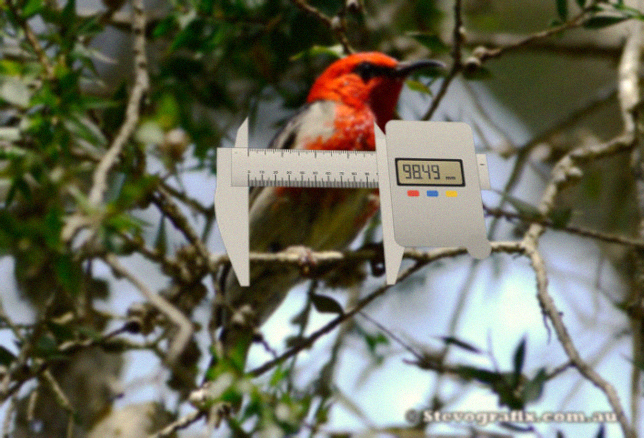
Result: 98.49
